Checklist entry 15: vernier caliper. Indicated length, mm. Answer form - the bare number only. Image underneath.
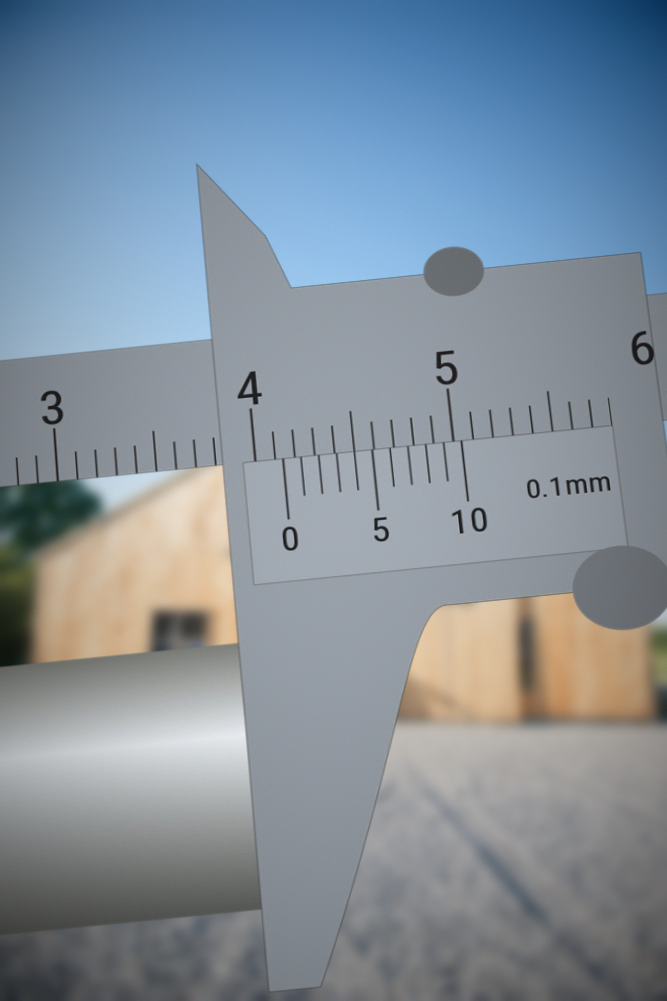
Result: 41.4
